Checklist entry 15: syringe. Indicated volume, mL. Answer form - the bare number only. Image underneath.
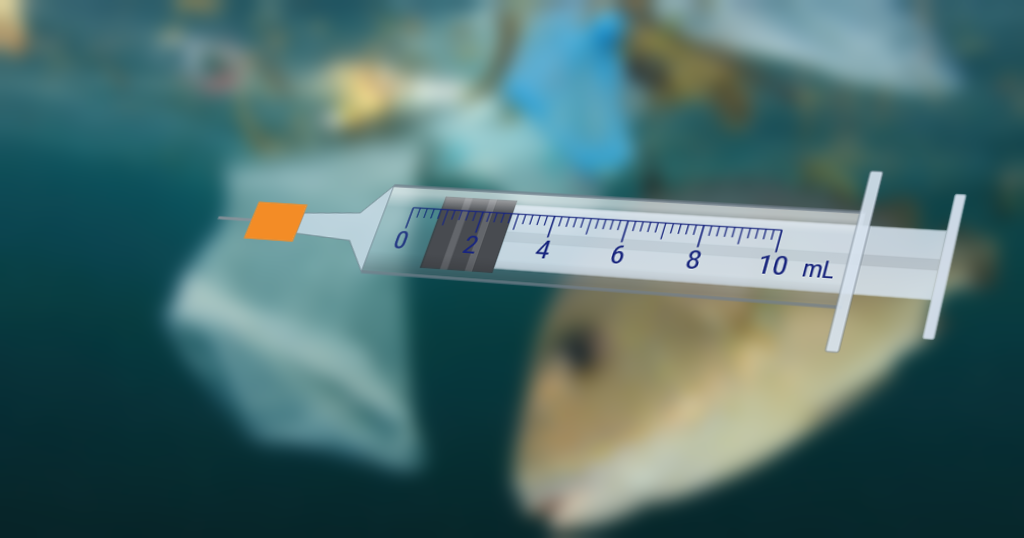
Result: 0.8
